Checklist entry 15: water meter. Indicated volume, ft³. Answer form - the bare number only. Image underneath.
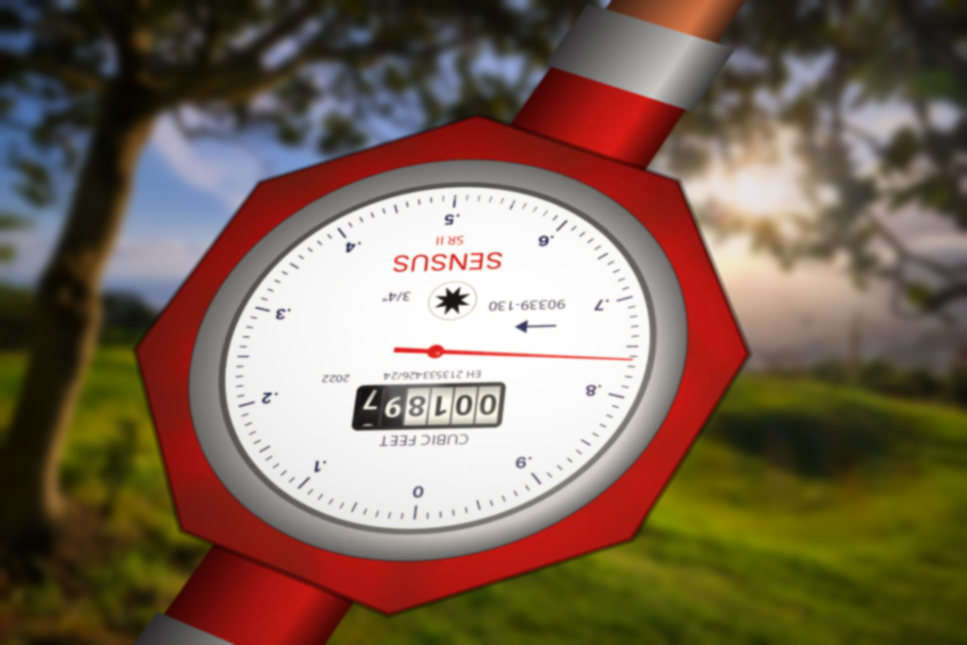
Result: 1896.76
